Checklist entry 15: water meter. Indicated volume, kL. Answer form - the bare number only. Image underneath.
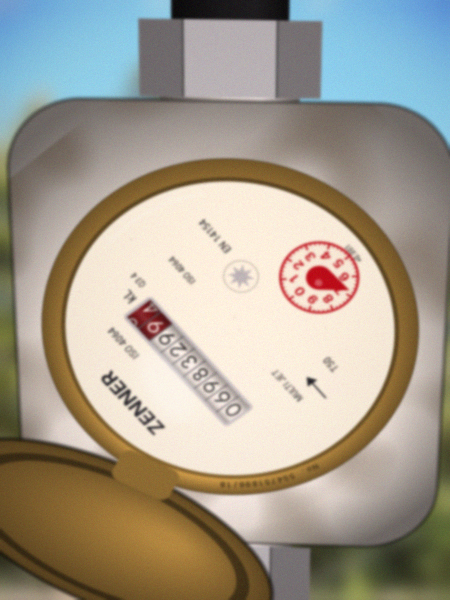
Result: 698329.936
